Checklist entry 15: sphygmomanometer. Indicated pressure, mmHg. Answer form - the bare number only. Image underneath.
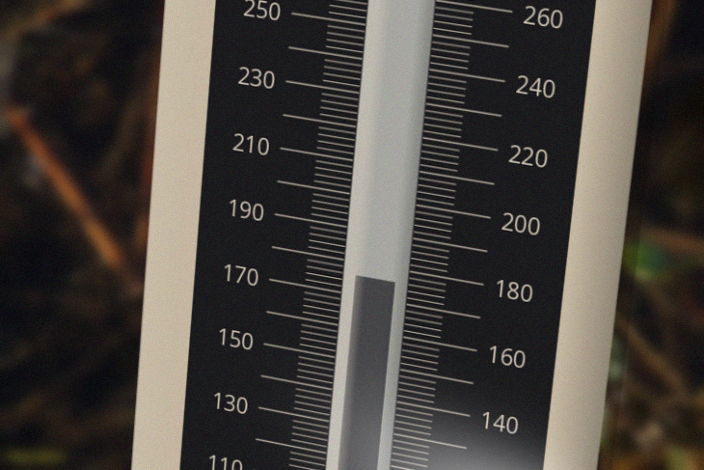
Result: 176
